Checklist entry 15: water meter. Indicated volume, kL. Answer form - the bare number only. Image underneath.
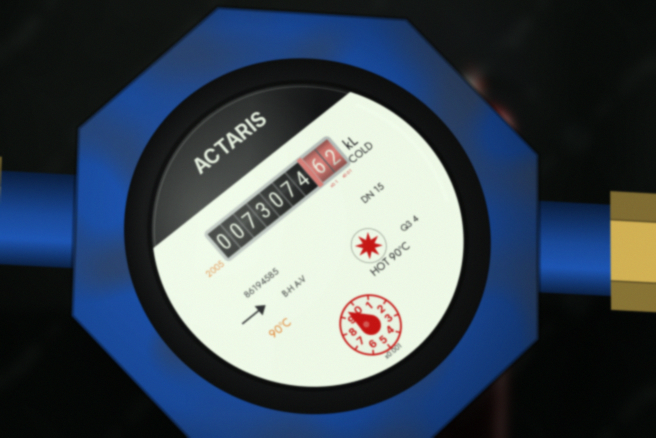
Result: 73074.619
